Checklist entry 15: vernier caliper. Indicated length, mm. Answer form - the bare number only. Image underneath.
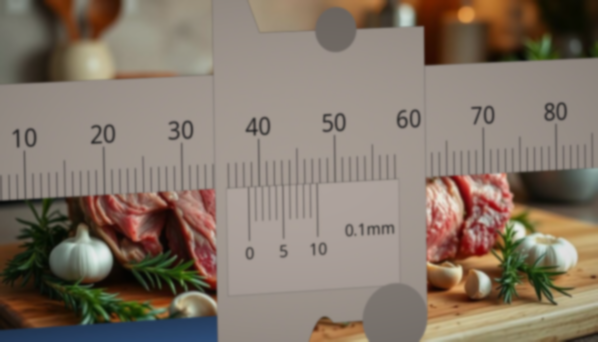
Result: 38.6
